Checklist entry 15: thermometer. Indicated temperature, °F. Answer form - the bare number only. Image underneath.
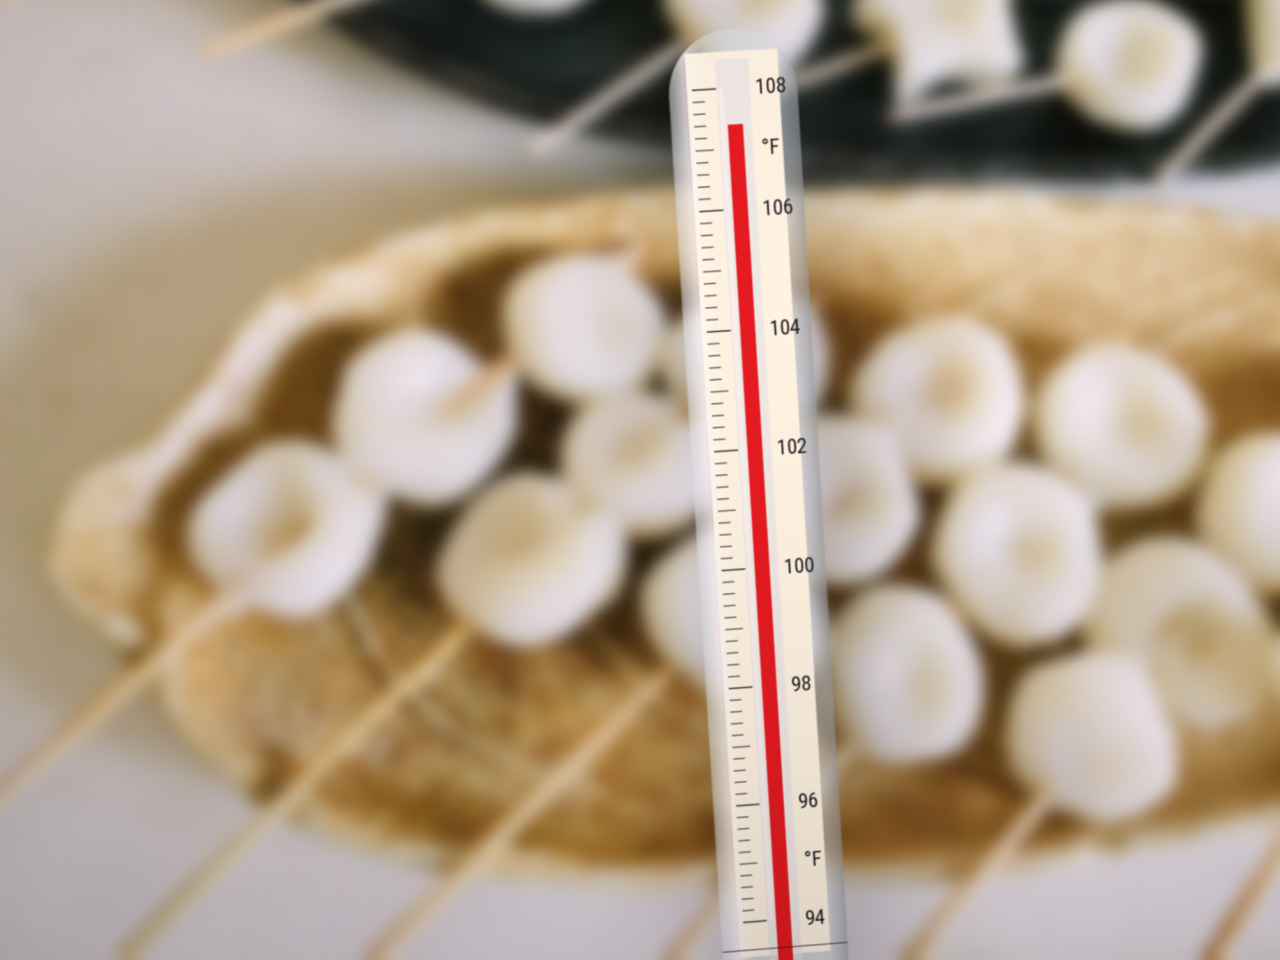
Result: 107.4
